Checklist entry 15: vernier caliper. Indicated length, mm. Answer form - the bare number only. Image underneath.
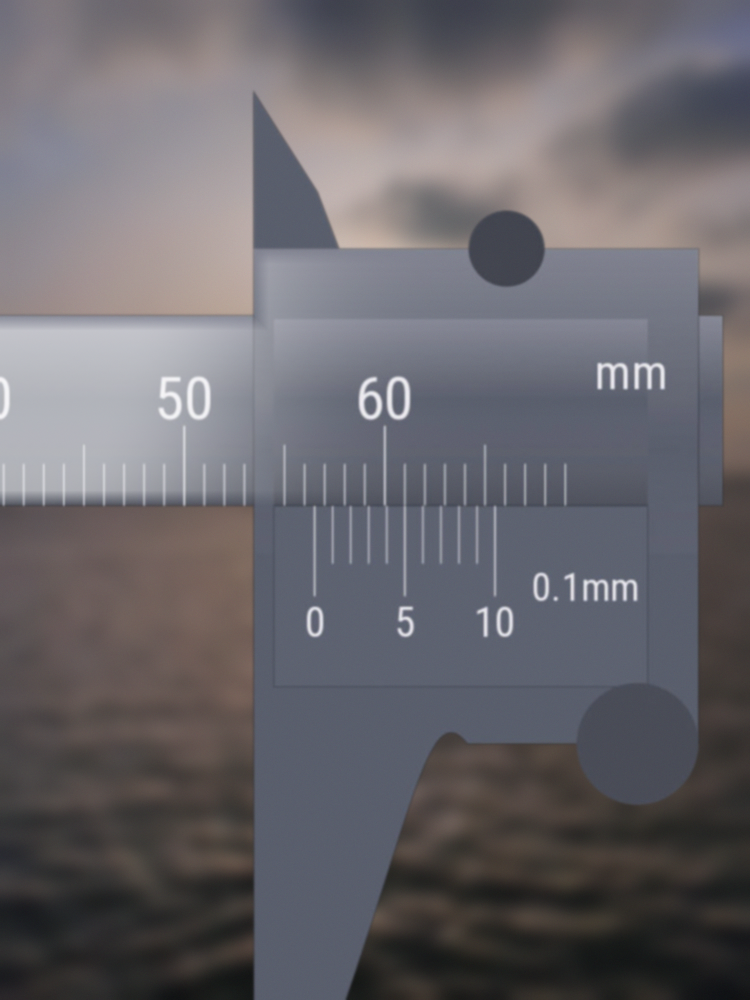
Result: 56.5
